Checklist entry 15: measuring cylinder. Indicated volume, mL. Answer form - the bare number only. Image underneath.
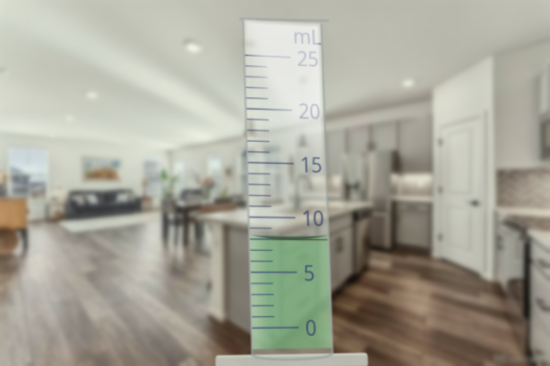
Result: 8
